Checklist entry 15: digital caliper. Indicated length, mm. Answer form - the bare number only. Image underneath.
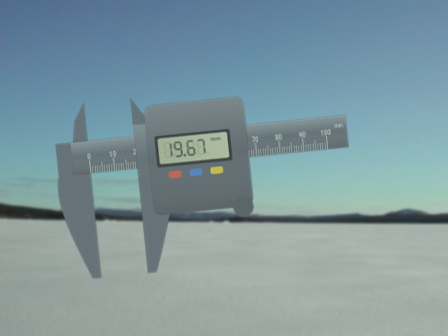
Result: 19.67
